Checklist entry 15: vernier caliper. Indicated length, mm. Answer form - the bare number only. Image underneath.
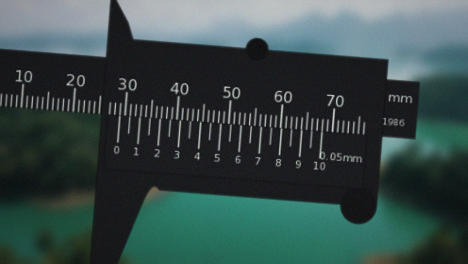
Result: 29.0
